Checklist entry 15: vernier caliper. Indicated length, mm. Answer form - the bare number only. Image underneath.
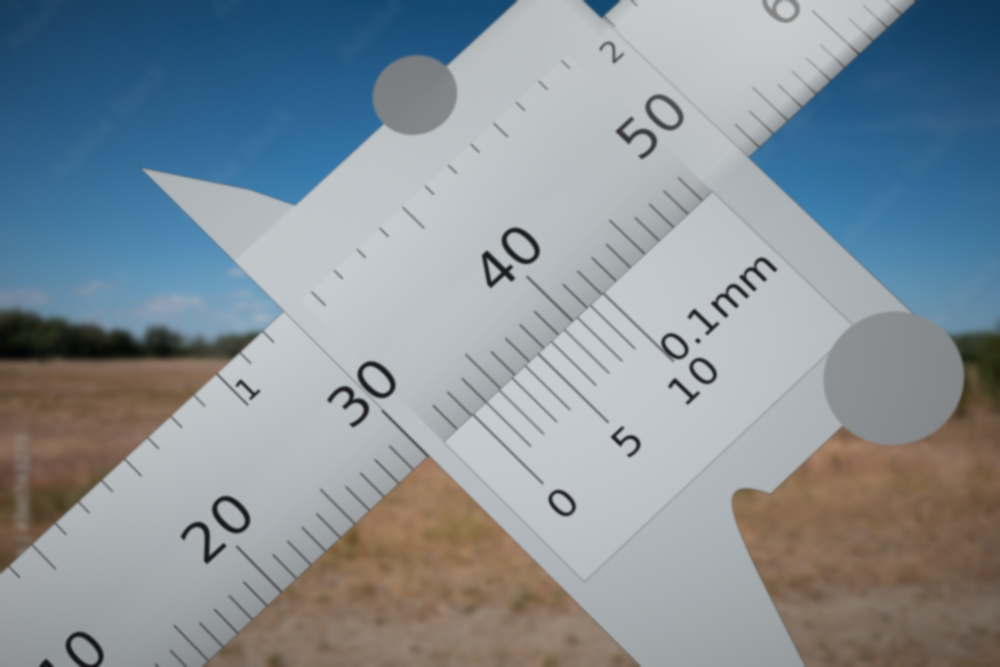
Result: 33.1
